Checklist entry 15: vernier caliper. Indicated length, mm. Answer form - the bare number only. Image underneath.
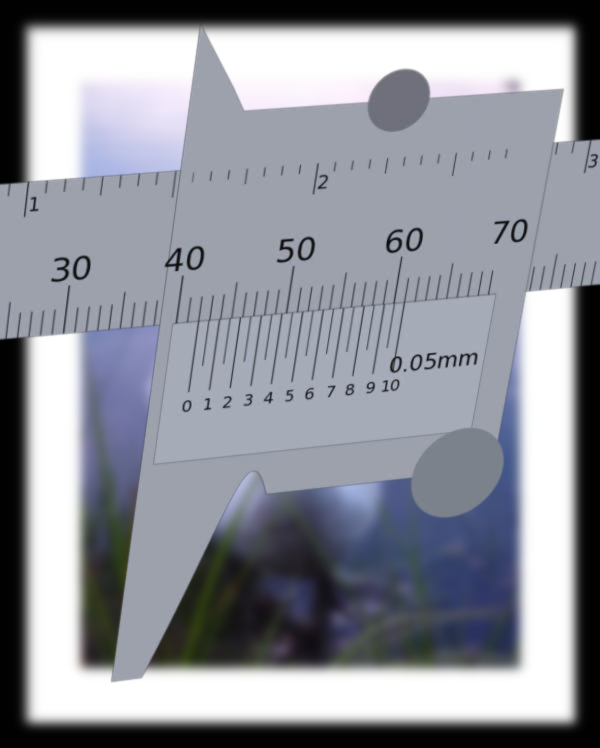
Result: 42.0
